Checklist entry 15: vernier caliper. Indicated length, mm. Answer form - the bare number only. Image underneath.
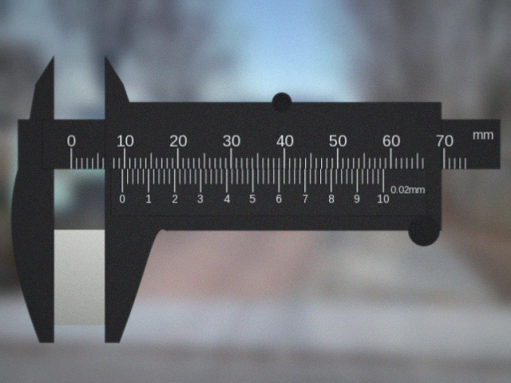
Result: 9.6
